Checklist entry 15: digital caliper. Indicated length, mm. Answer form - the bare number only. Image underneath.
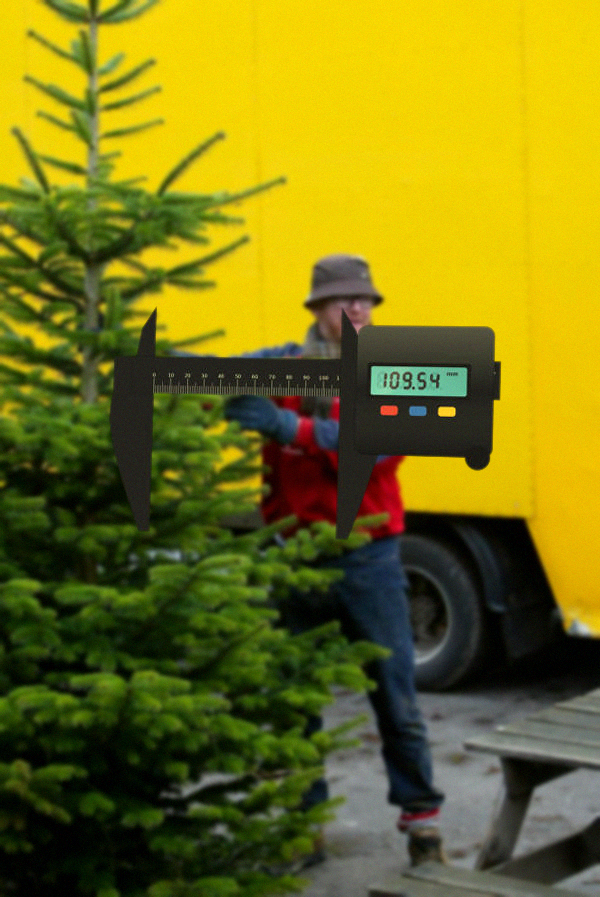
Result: 109.54
